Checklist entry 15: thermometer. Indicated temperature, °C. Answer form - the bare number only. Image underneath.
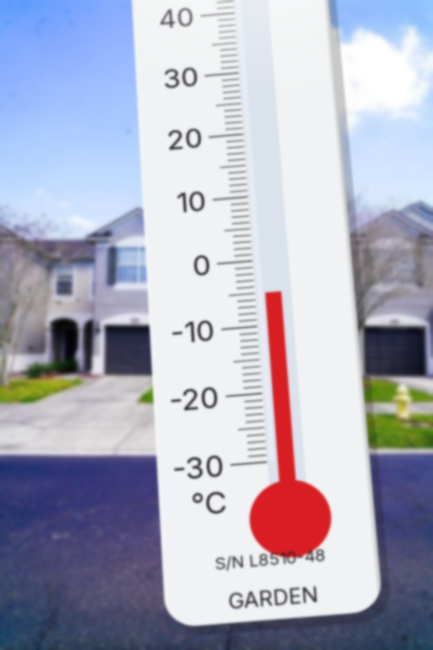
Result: -5
